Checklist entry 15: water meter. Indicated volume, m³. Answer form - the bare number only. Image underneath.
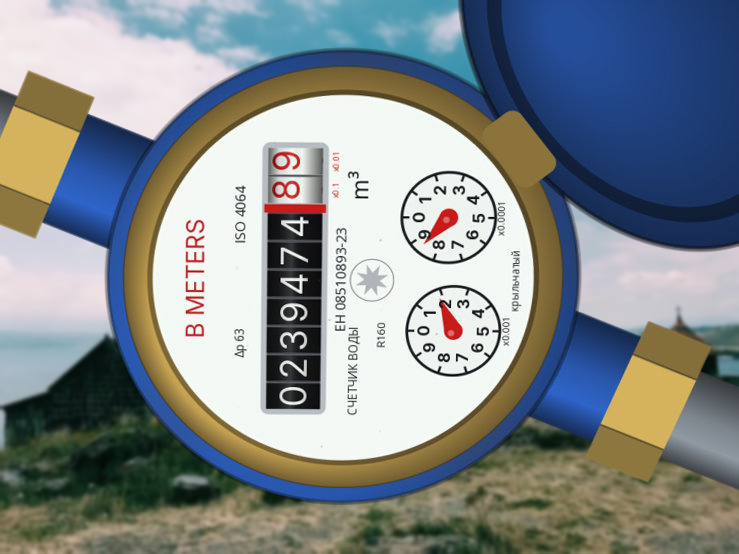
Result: 239474.8918
